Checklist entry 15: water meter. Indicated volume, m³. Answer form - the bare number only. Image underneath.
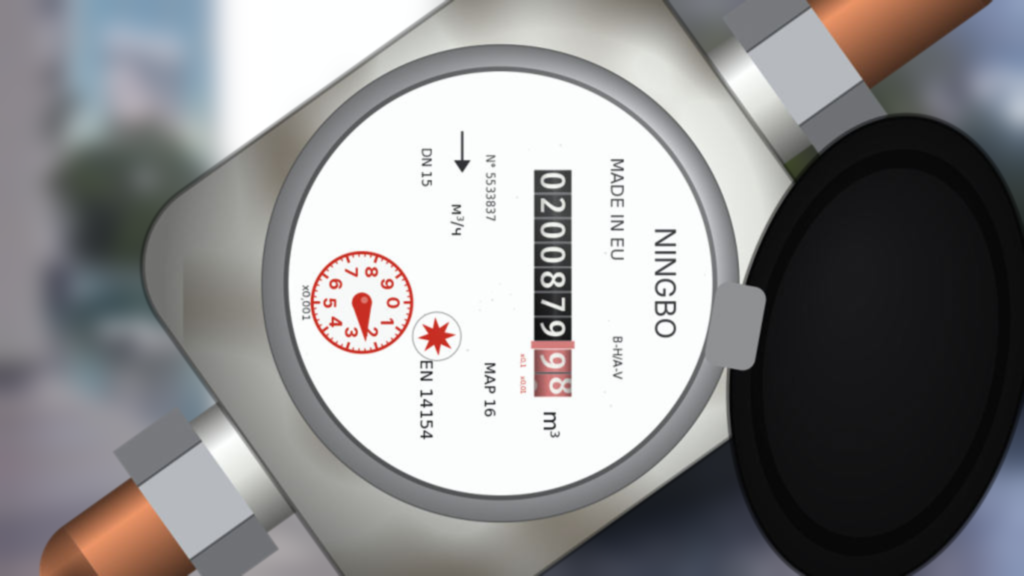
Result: 200879.982
